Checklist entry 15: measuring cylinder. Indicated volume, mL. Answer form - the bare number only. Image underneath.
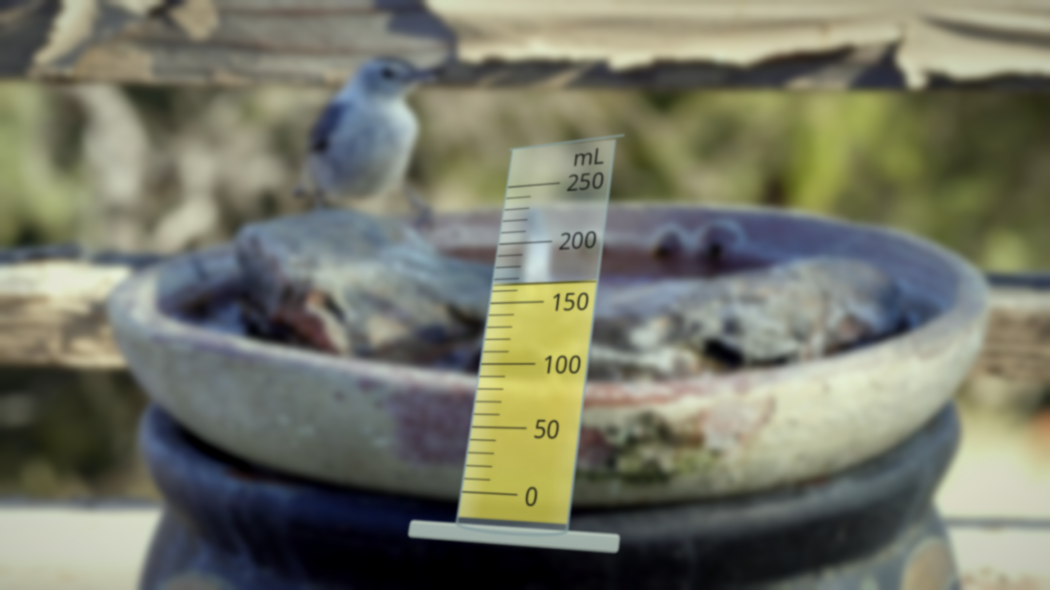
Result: 165
